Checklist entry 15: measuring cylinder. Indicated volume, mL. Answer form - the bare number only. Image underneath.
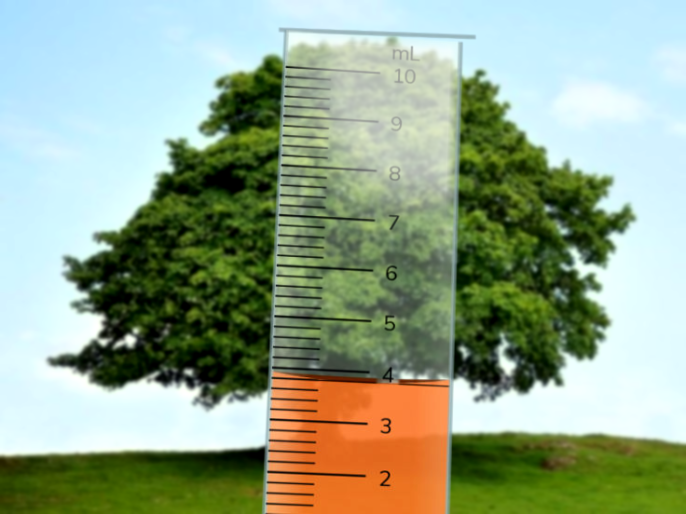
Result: 3.8
